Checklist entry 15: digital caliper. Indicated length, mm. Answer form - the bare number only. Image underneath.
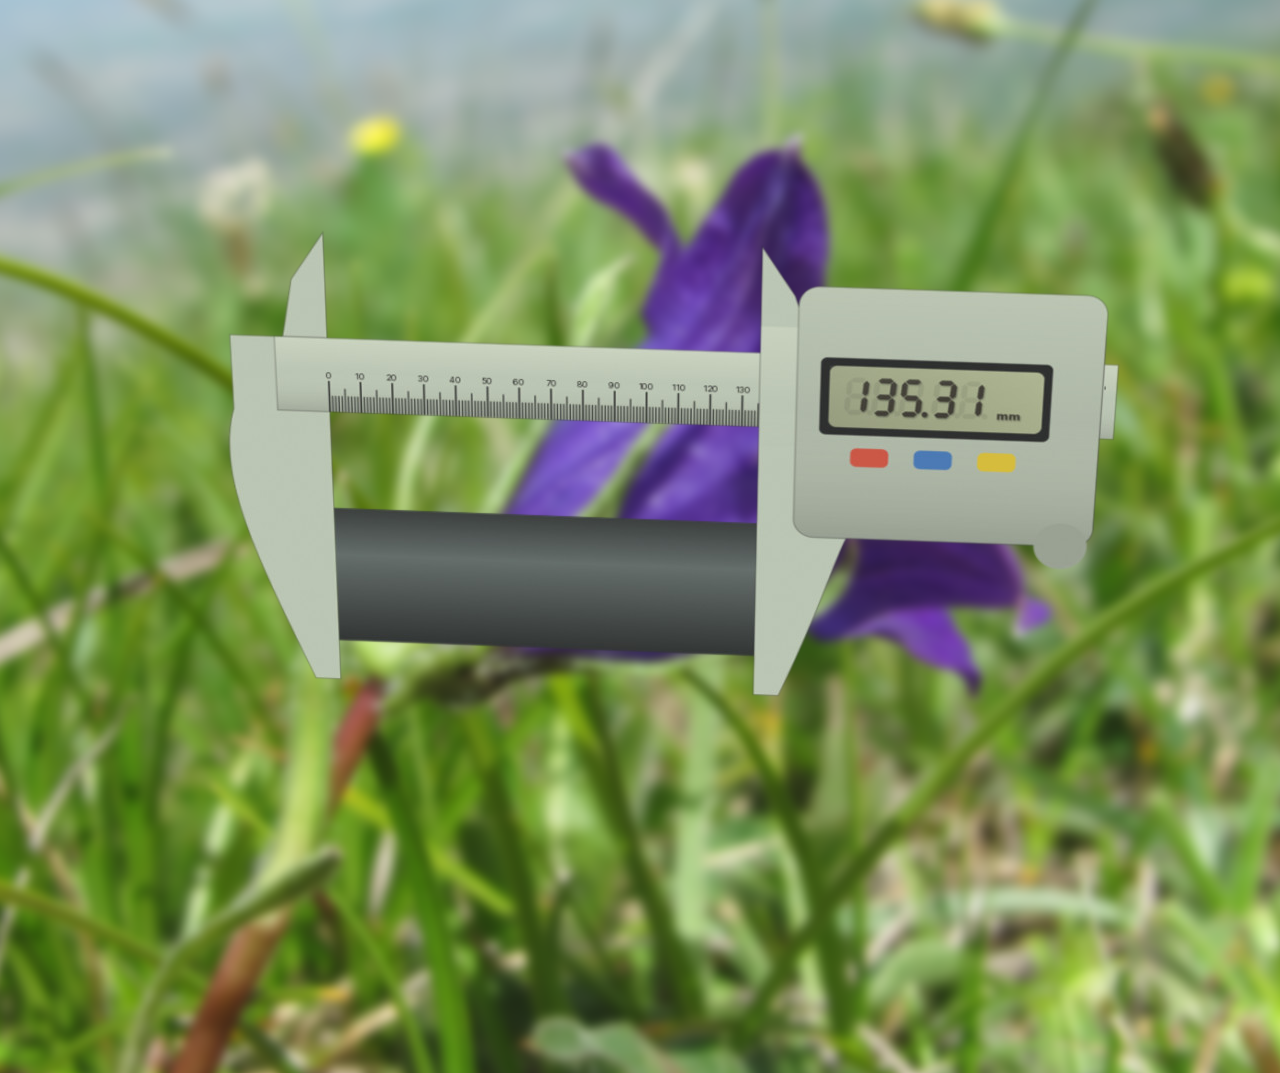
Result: 135.31
